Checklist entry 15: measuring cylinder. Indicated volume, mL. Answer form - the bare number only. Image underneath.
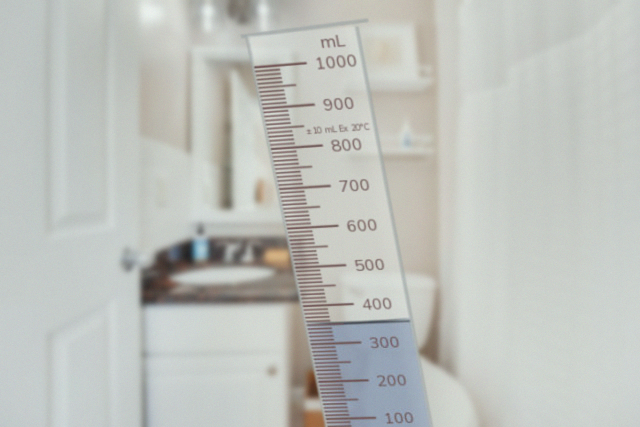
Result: 350
